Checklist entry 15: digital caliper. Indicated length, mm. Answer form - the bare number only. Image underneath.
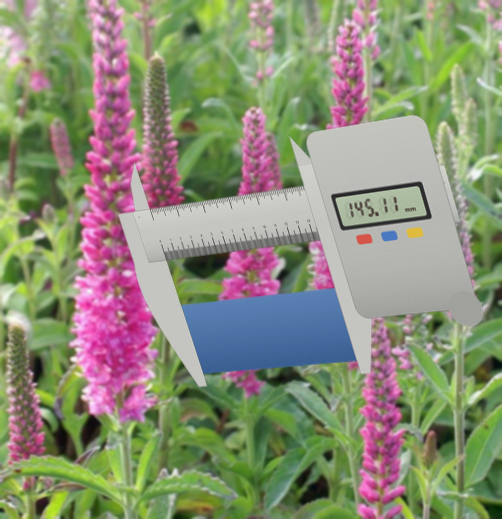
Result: 145.11
